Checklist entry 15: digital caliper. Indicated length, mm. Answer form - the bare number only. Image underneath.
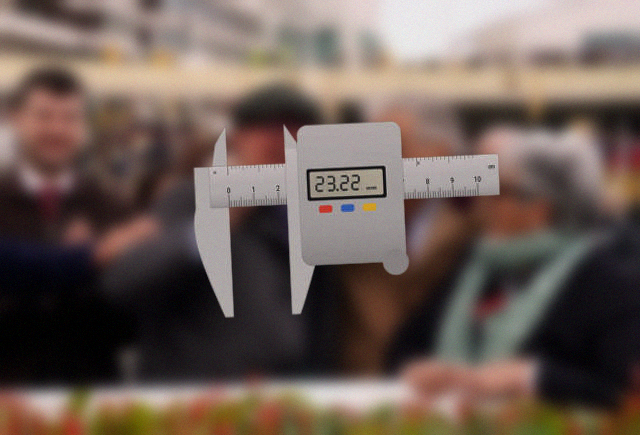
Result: 23.22
